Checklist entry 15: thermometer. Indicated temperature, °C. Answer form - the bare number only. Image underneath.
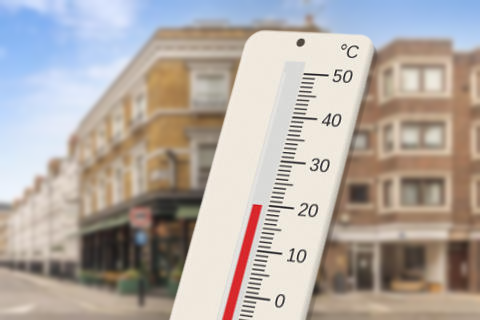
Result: 20
